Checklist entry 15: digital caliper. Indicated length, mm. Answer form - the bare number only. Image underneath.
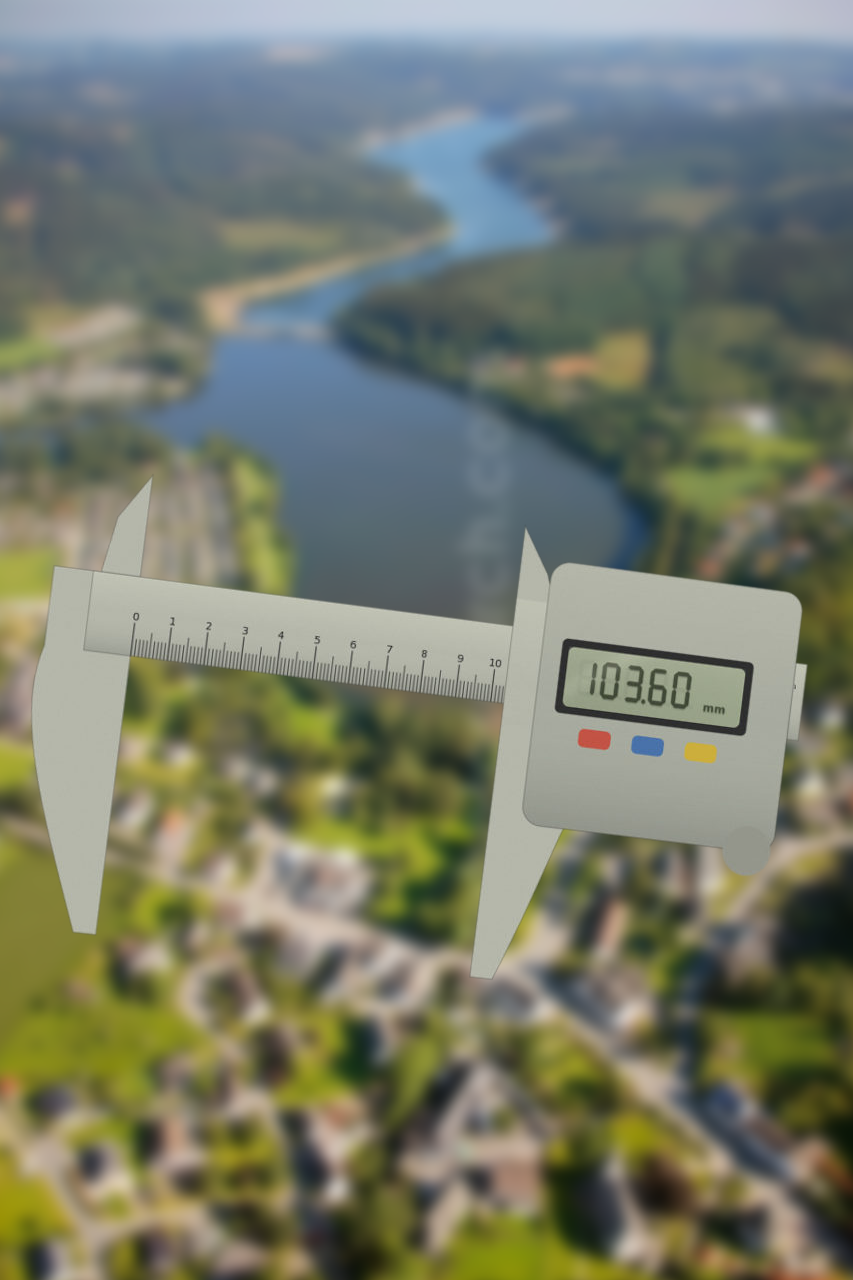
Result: 103.60
